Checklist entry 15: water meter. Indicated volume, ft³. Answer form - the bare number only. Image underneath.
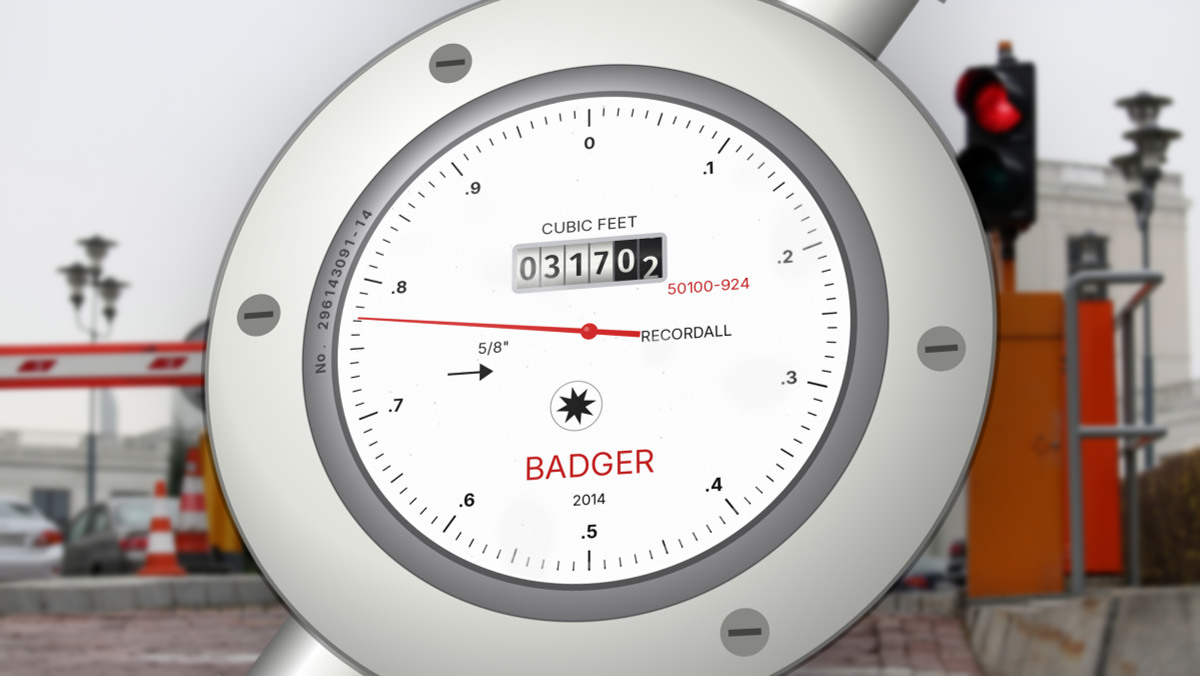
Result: 31701.77
